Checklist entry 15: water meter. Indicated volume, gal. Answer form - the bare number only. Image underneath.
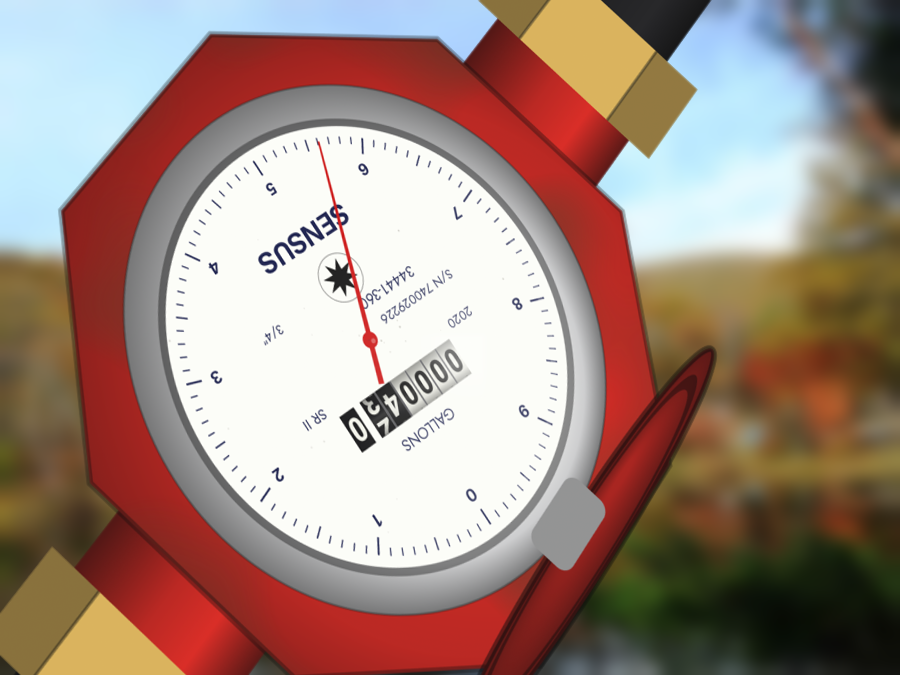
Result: 425.6
